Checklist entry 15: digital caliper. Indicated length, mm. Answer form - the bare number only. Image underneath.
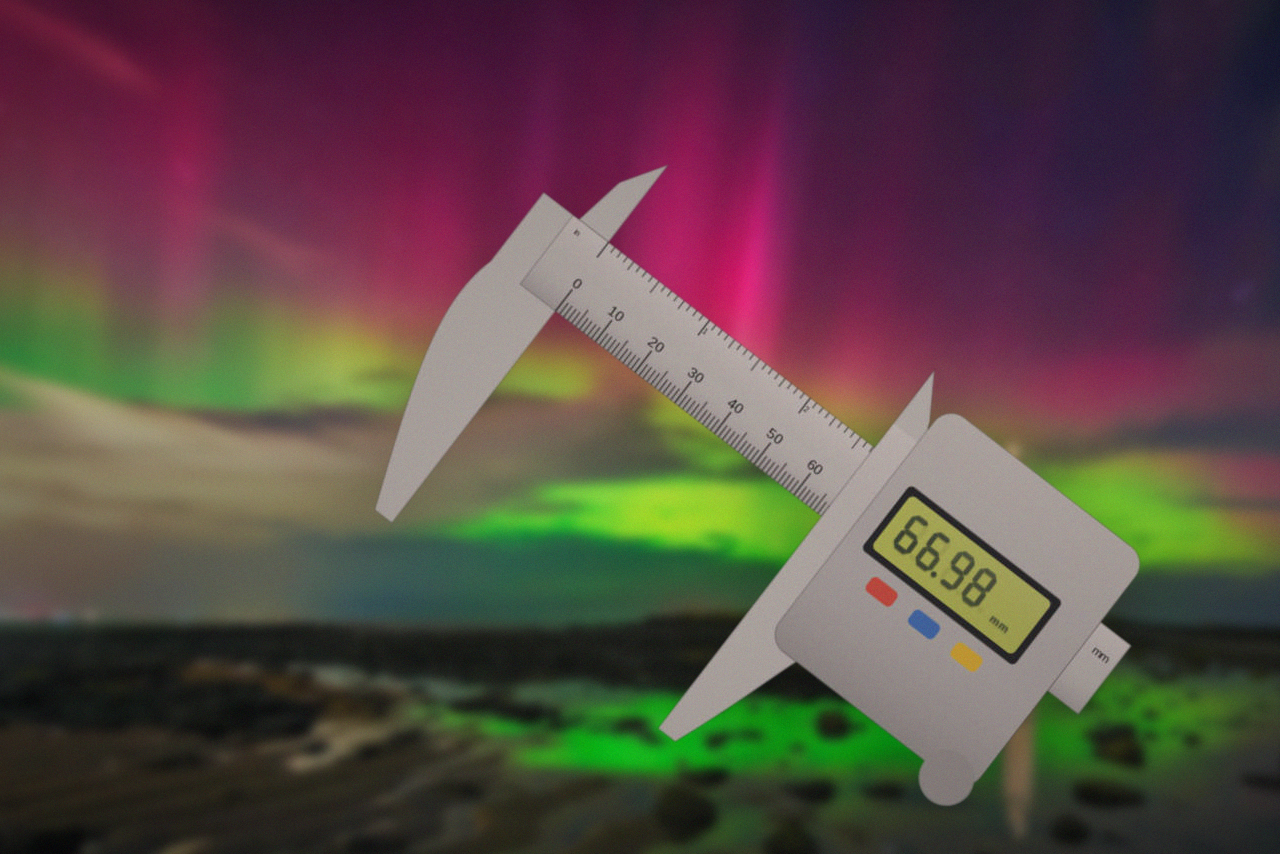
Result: 66.98
